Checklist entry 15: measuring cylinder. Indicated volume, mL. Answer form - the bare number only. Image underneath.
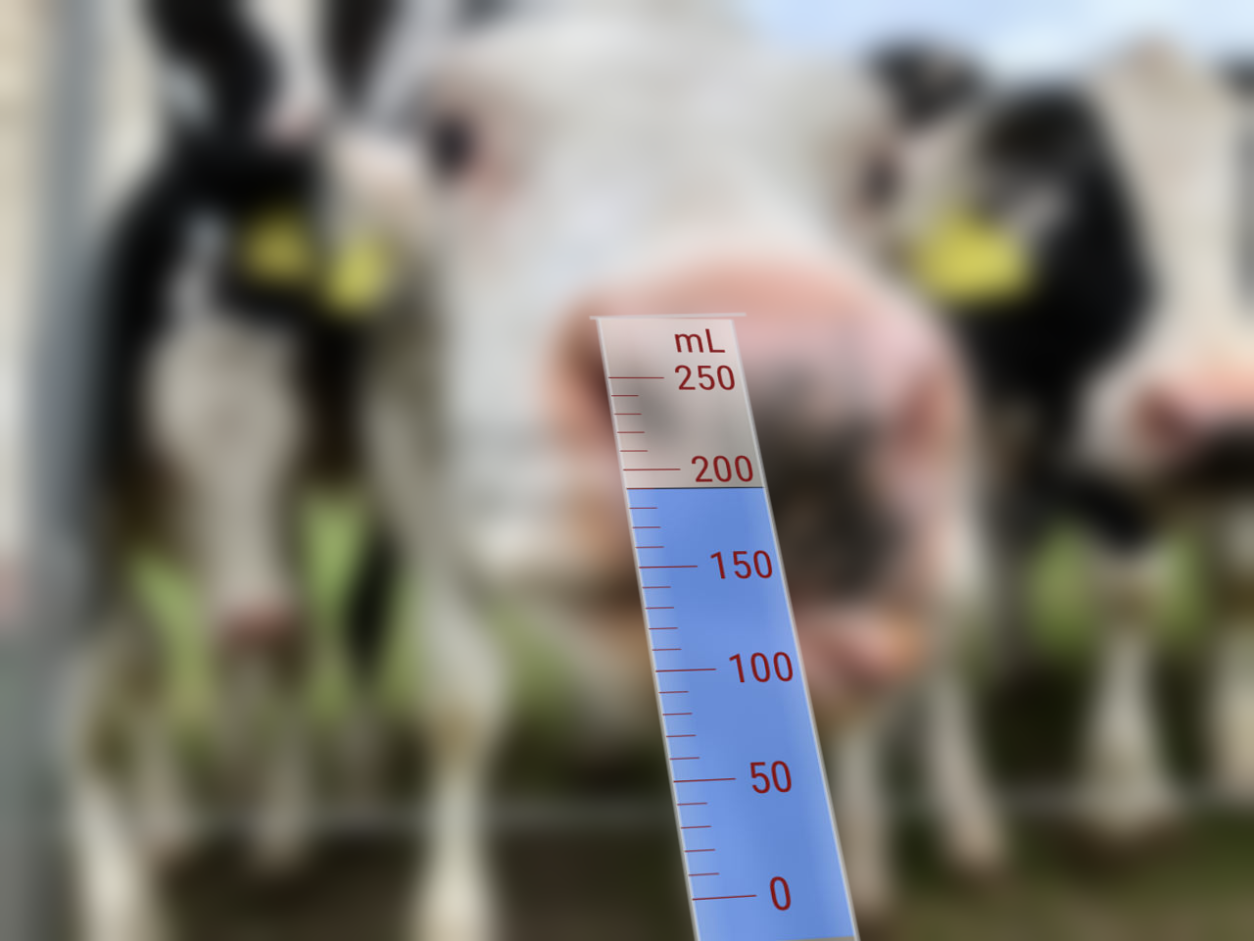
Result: 190
